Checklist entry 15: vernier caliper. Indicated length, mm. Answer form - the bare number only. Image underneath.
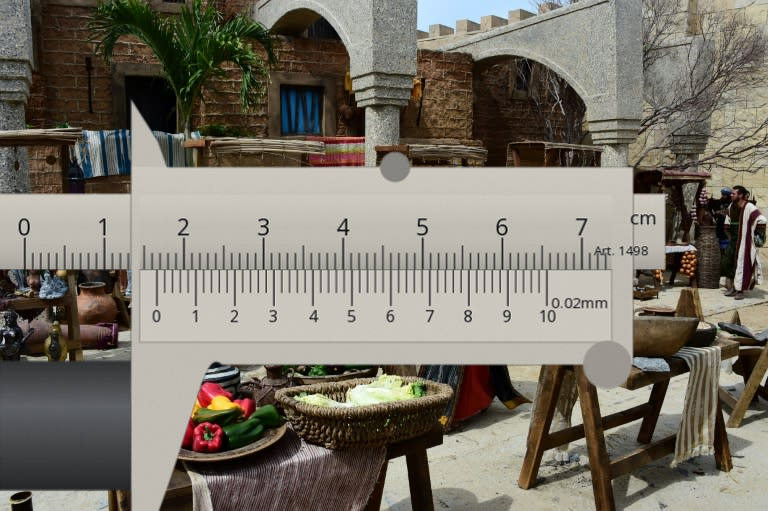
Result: 16.6
